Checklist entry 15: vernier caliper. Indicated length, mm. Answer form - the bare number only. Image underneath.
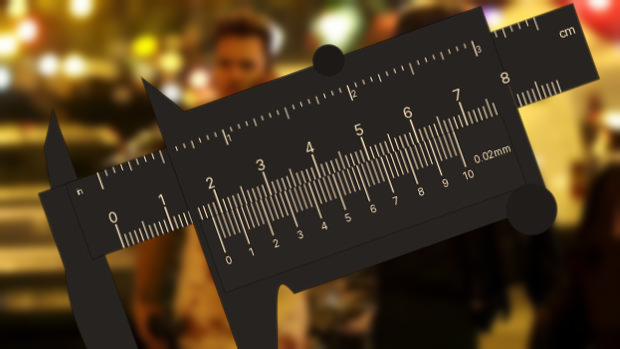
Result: 18.0
